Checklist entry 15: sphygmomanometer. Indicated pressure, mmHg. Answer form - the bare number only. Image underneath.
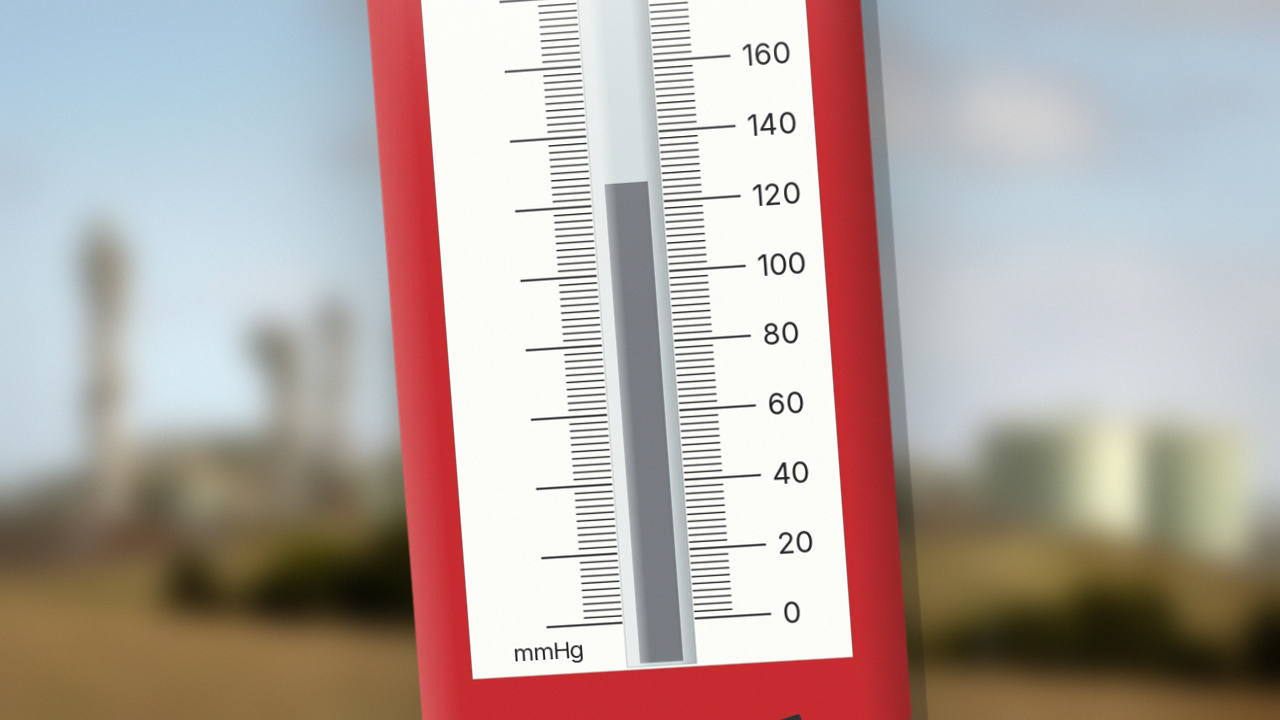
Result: 126
